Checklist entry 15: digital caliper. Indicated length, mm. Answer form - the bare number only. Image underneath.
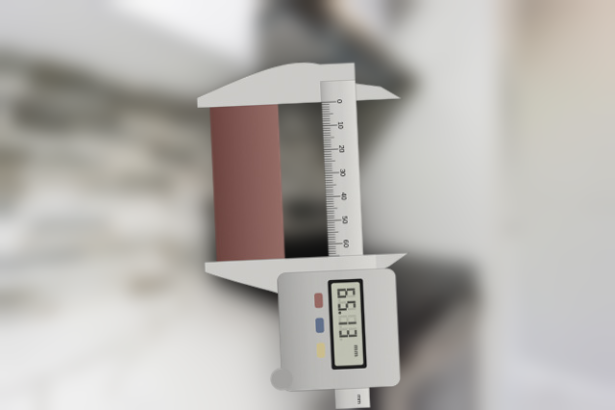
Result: 65.13
